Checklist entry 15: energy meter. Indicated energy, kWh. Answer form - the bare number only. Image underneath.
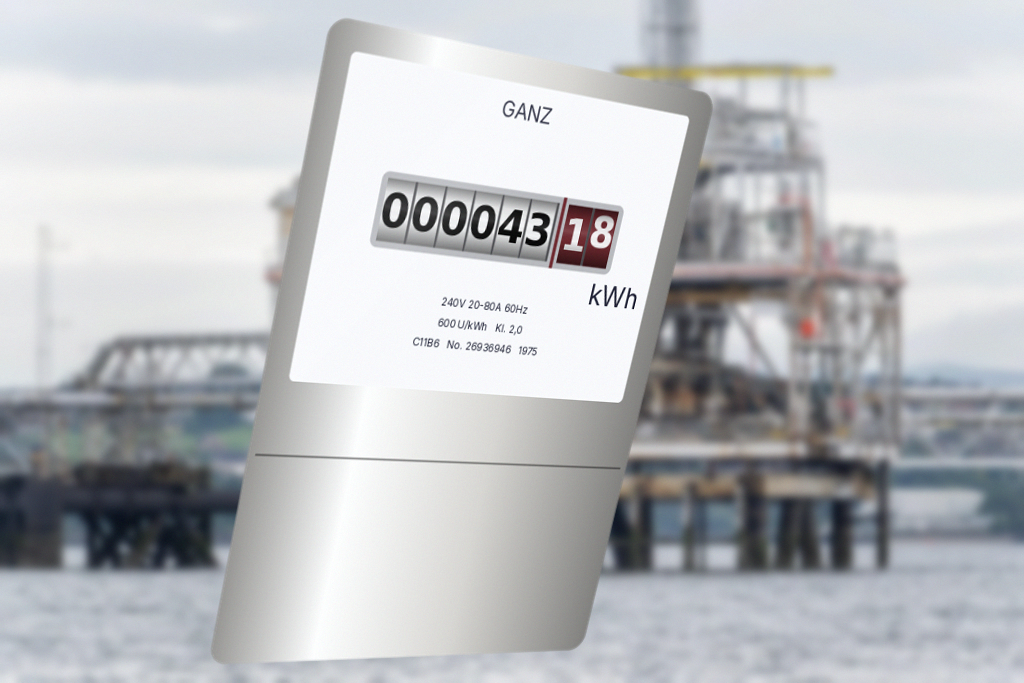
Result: 43.18
